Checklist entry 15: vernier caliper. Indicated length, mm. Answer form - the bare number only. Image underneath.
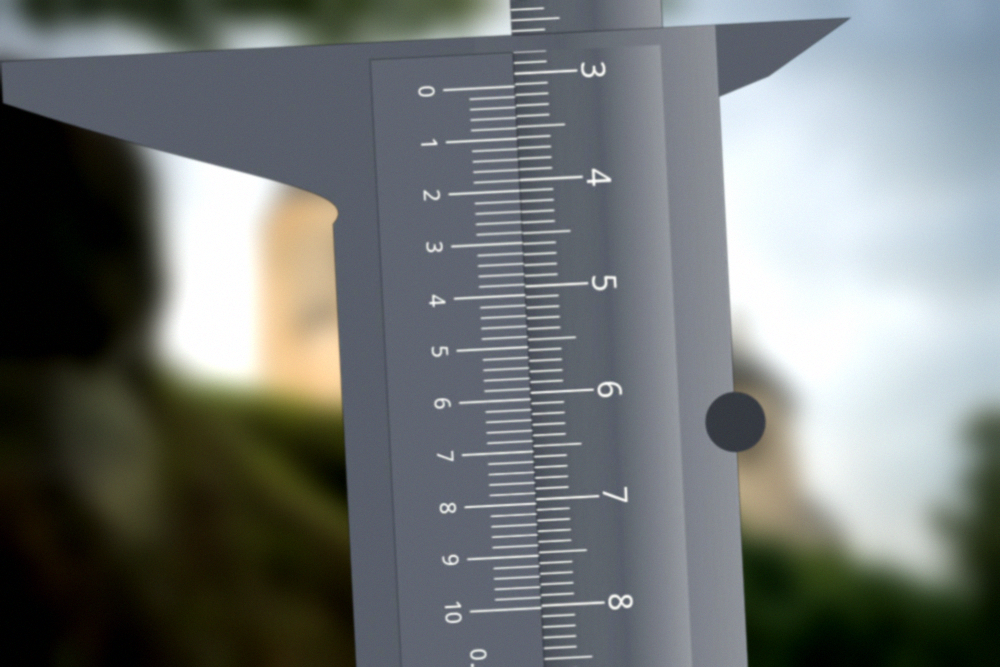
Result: 31.2
